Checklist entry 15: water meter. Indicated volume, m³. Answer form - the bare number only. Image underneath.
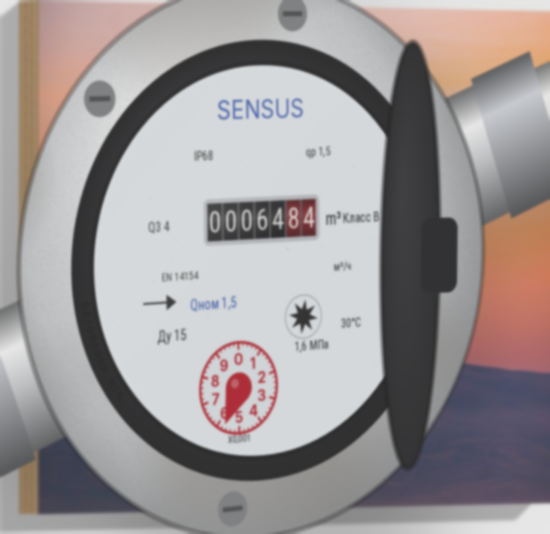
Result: 64.845
